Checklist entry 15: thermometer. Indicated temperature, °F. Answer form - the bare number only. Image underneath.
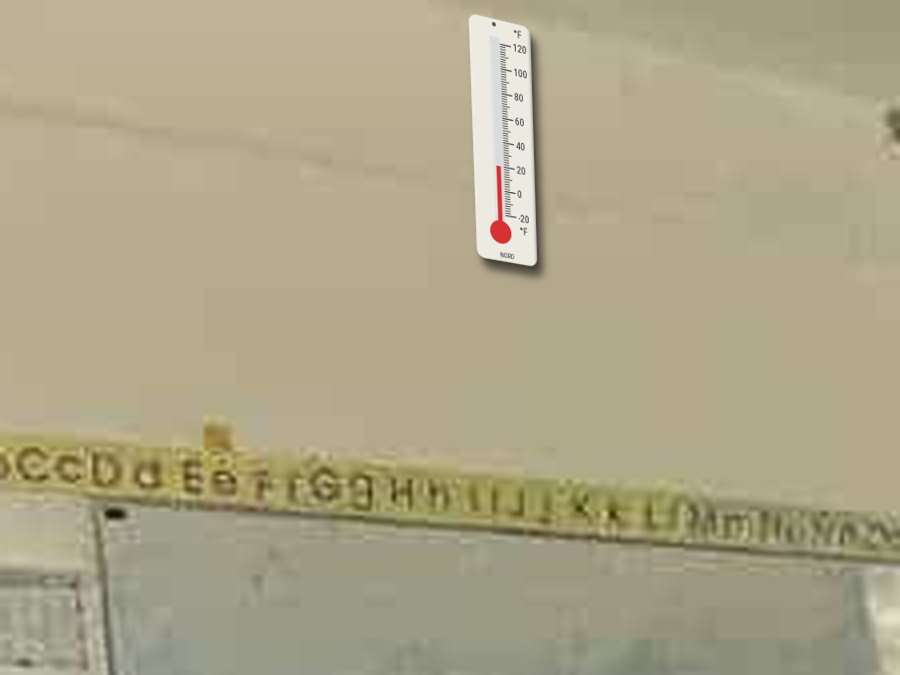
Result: 20
